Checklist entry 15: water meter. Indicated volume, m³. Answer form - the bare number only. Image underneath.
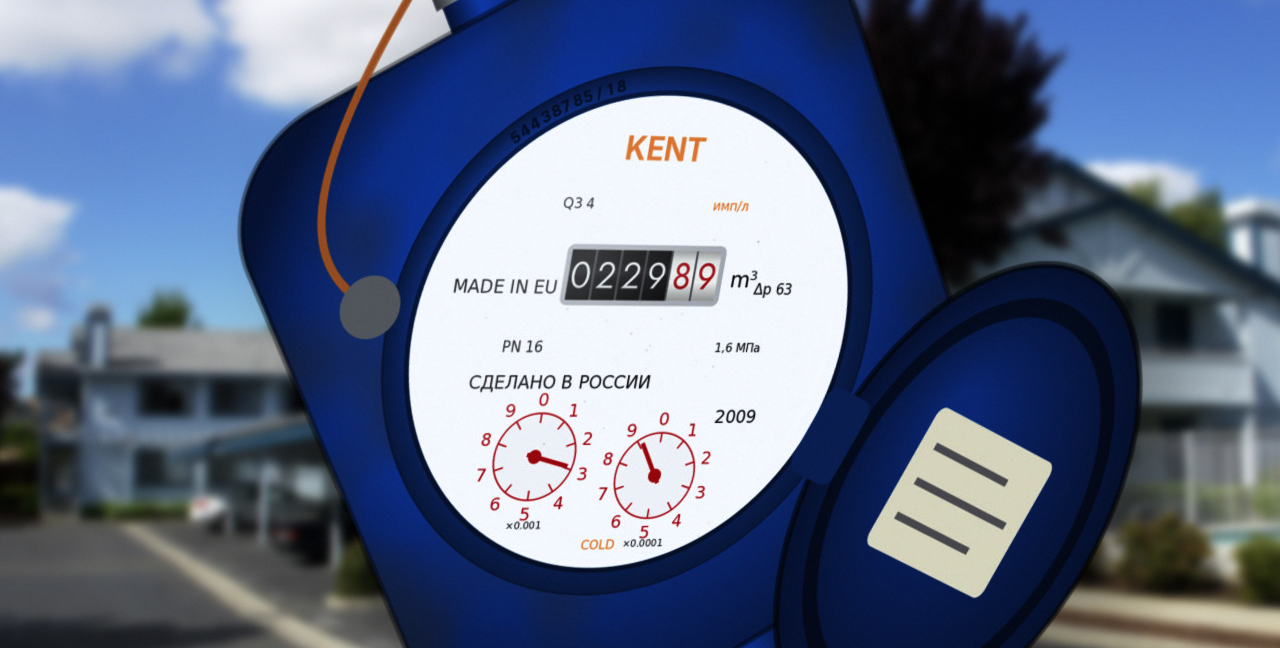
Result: 229.8929
